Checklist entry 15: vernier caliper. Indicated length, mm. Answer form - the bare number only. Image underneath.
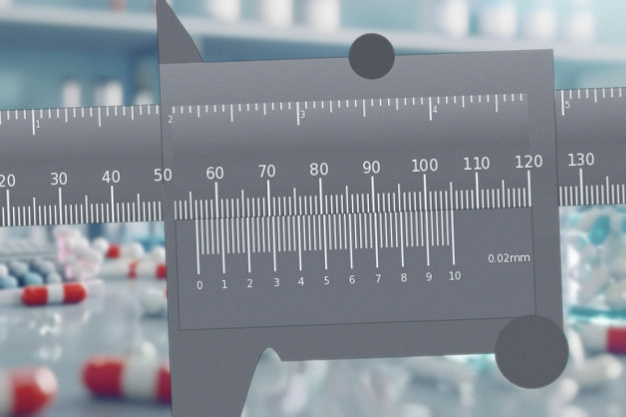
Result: 56.0
